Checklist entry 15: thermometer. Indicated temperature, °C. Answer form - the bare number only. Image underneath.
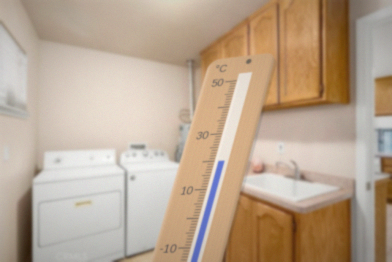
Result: 20
